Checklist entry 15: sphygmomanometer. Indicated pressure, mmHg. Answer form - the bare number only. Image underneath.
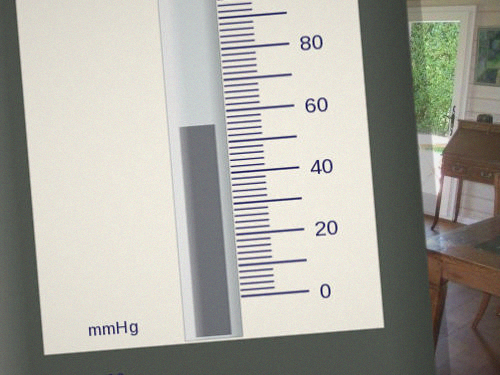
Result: 56
